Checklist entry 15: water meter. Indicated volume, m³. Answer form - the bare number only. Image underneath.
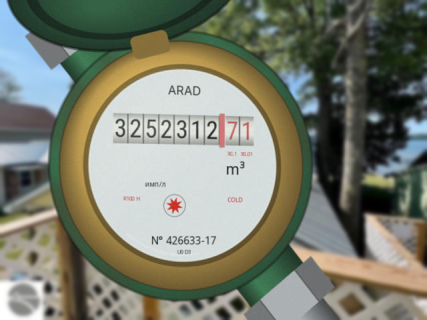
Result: 3252312.71
